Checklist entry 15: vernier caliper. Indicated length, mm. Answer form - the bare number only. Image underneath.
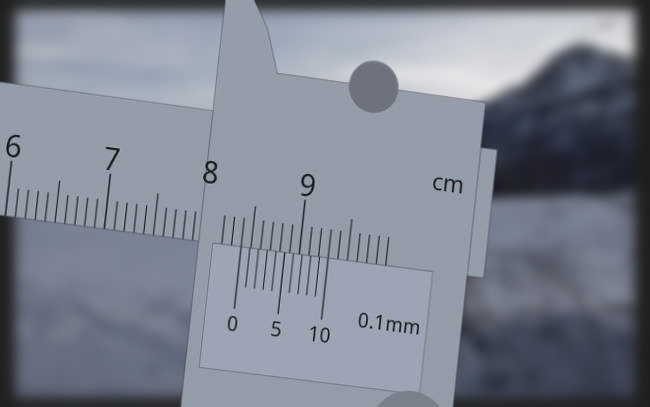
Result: 84.0
